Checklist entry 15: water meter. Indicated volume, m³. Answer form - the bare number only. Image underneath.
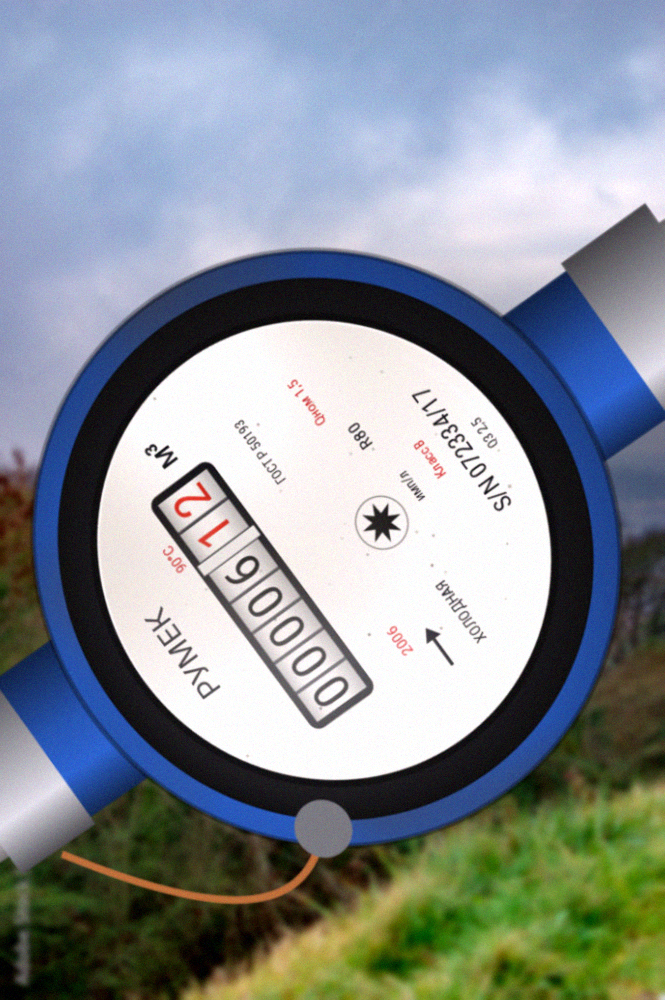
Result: 6.12
